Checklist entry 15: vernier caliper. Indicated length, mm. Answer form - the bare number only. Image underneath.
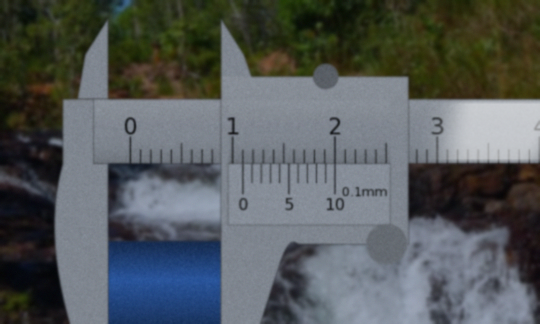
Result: 11.0
